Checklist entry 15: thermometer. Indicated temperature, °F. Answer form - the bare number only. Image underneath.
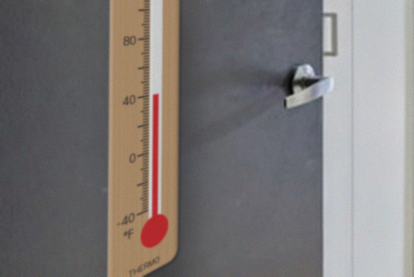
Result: 40
